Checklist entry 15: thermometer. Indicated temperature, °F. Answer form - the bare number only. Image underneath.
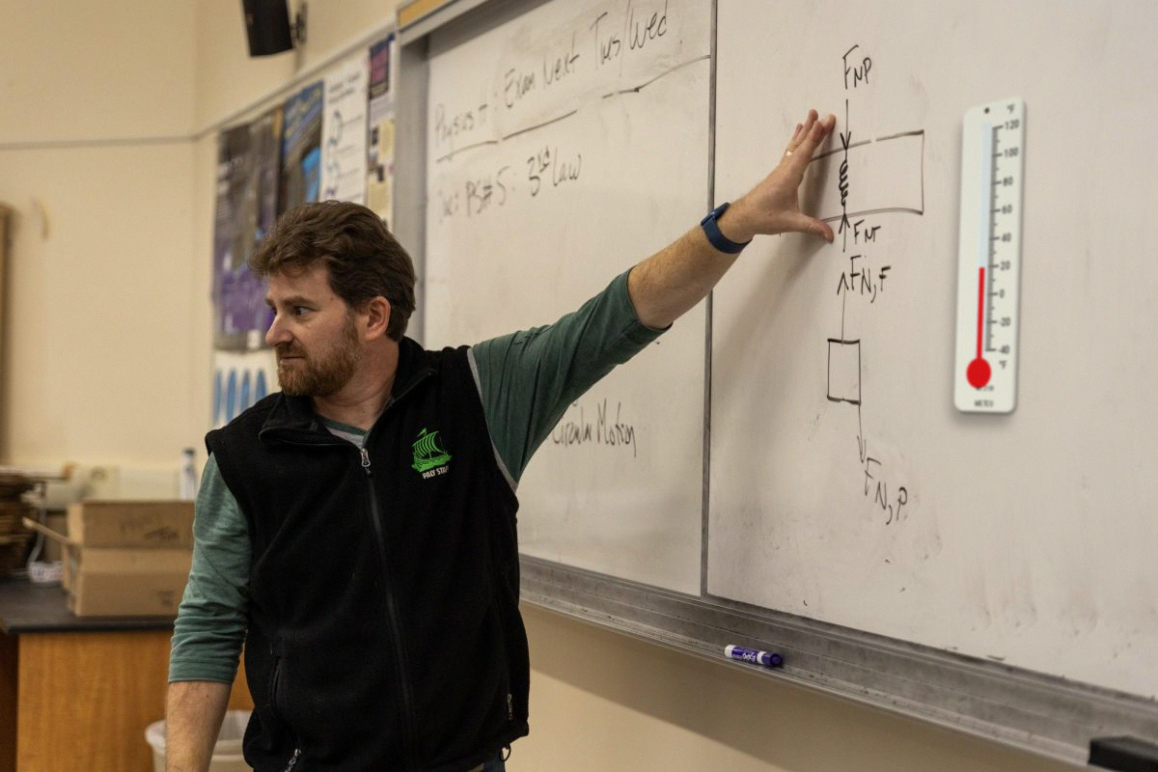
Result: 20
